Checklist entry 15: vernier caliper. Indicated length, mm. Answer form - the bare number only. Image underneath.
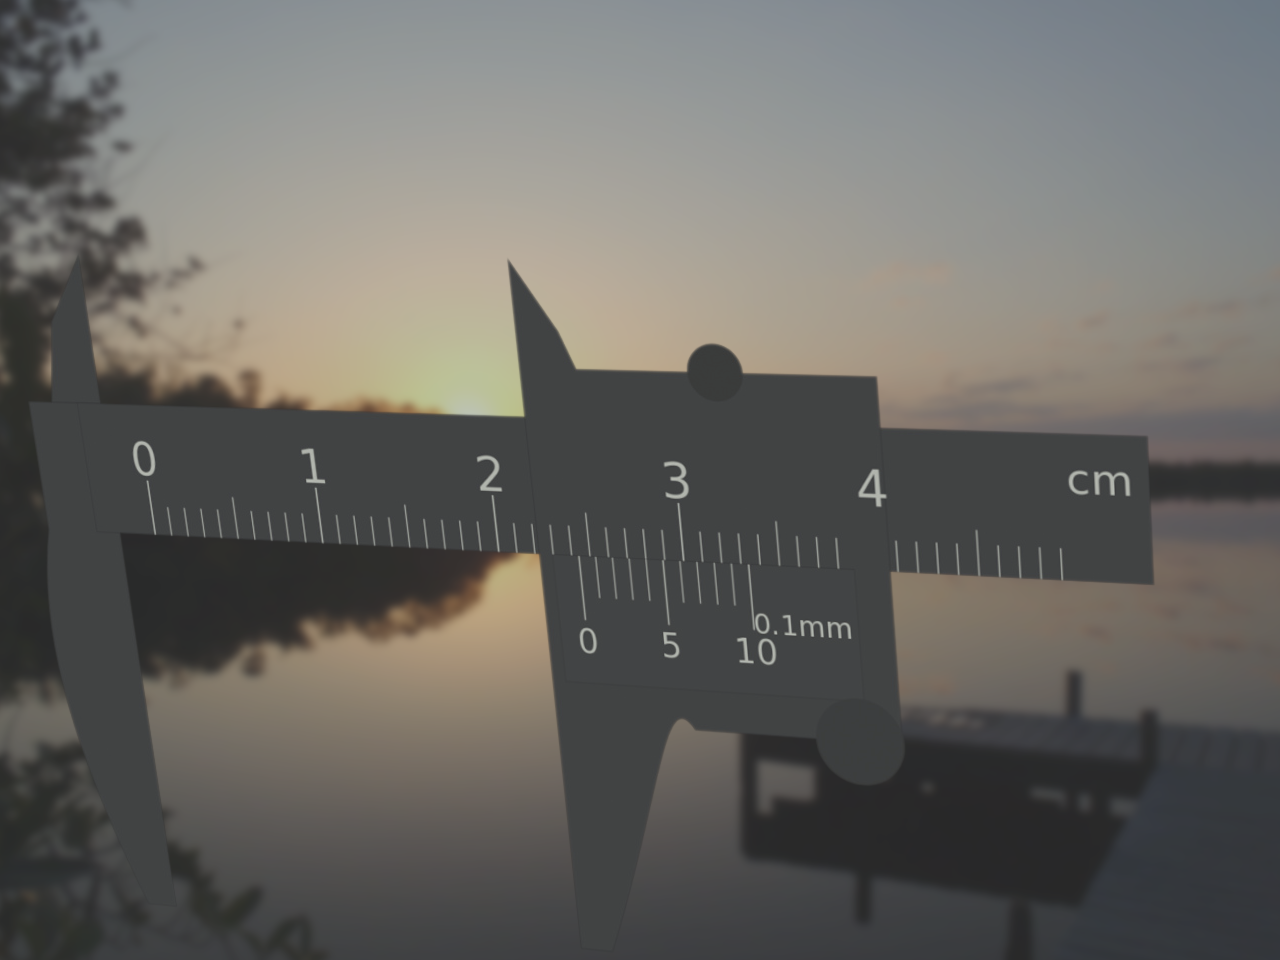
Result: 24.4
